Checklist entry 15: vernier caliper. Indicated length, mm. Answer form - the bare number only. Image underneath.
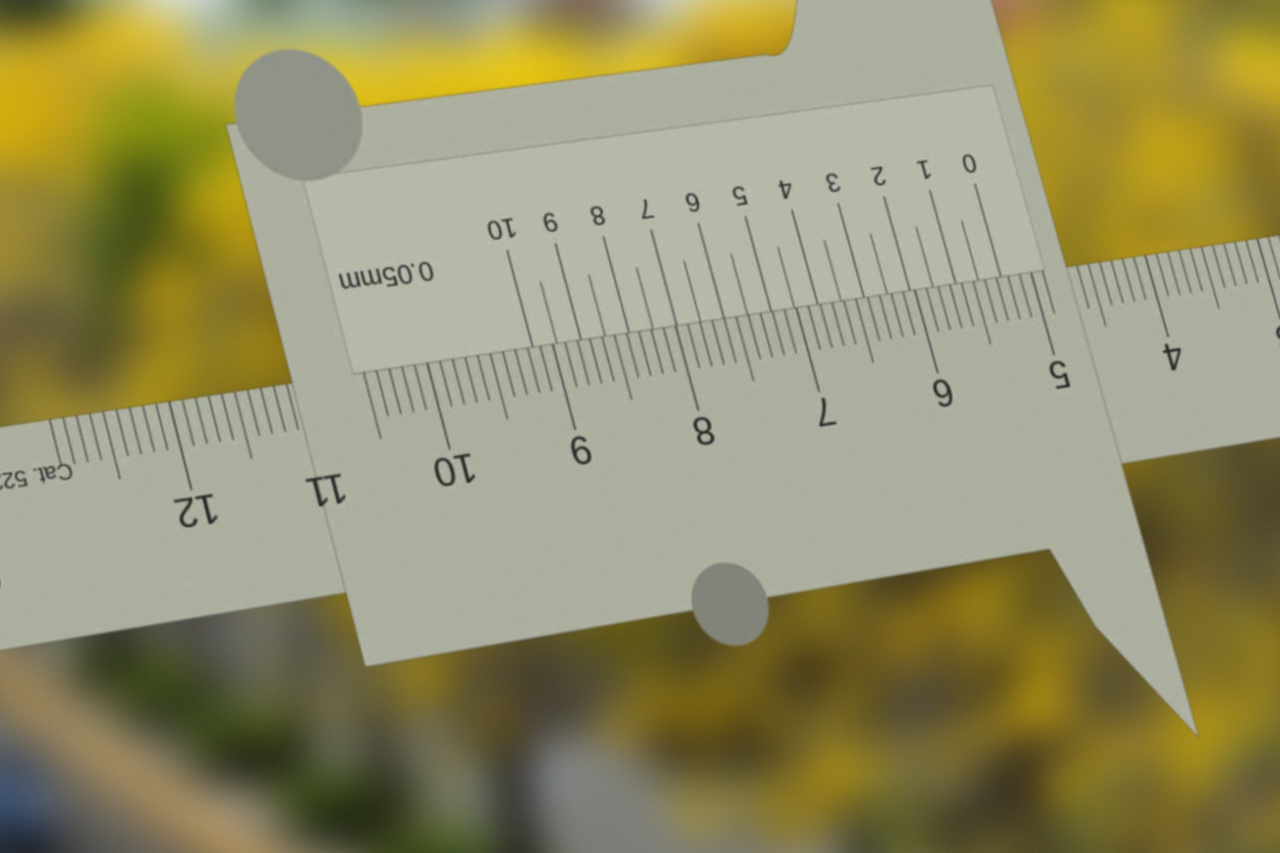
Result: 52.6
